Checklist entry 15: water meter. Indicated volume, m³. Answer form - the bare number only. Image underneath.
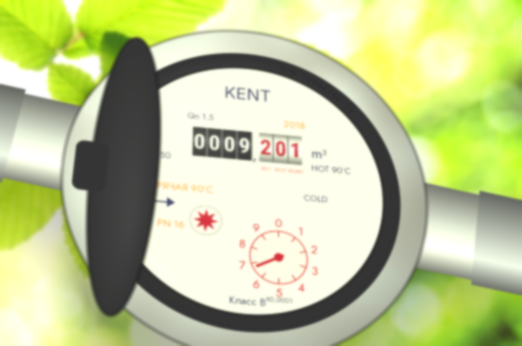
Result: 9.2016
